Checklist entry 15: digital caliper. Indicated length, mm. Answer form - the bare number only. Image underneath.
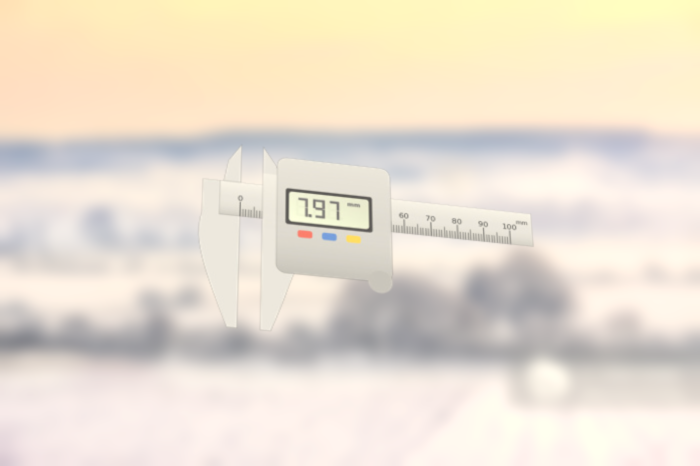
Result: 7.97
